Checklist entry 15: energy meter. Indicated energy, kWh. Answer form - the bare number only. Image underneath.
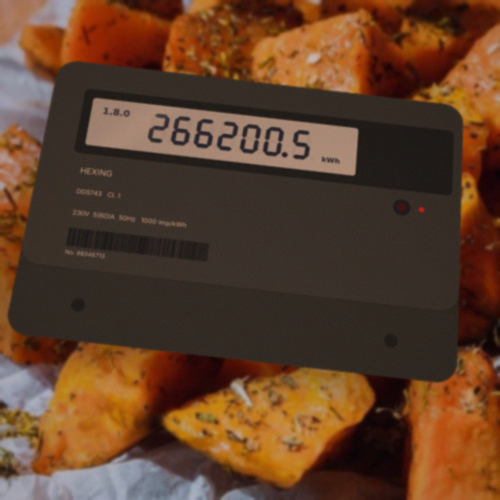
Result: 266200.5
